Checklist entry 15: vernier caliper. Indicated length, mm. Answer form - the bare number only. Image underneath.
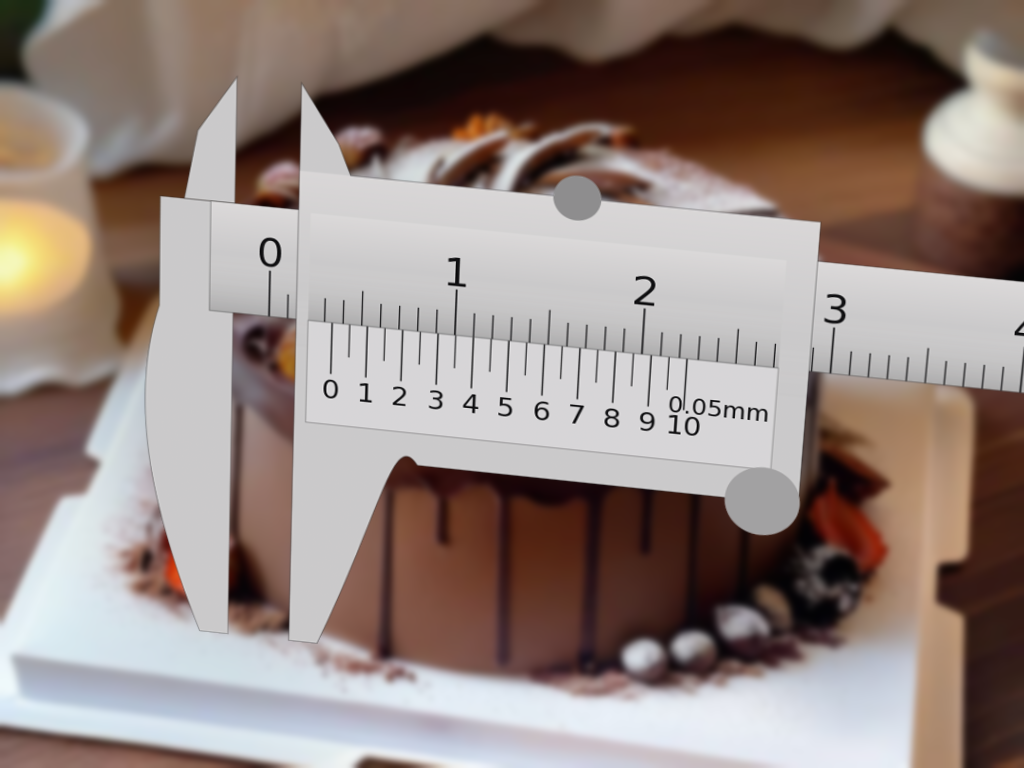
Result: 3.4
